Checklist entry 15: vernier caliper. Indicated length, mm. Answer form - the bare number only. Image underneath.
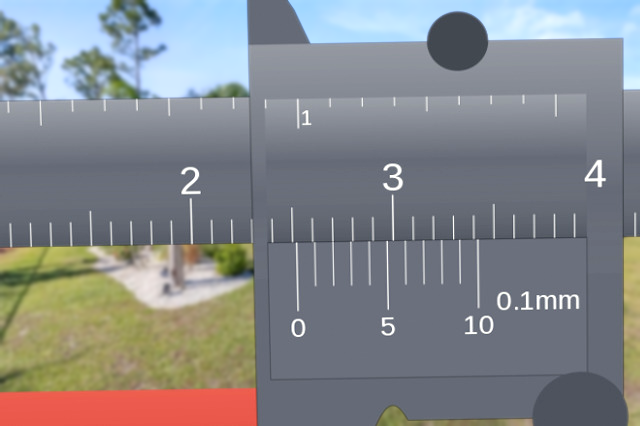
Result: 25.2
